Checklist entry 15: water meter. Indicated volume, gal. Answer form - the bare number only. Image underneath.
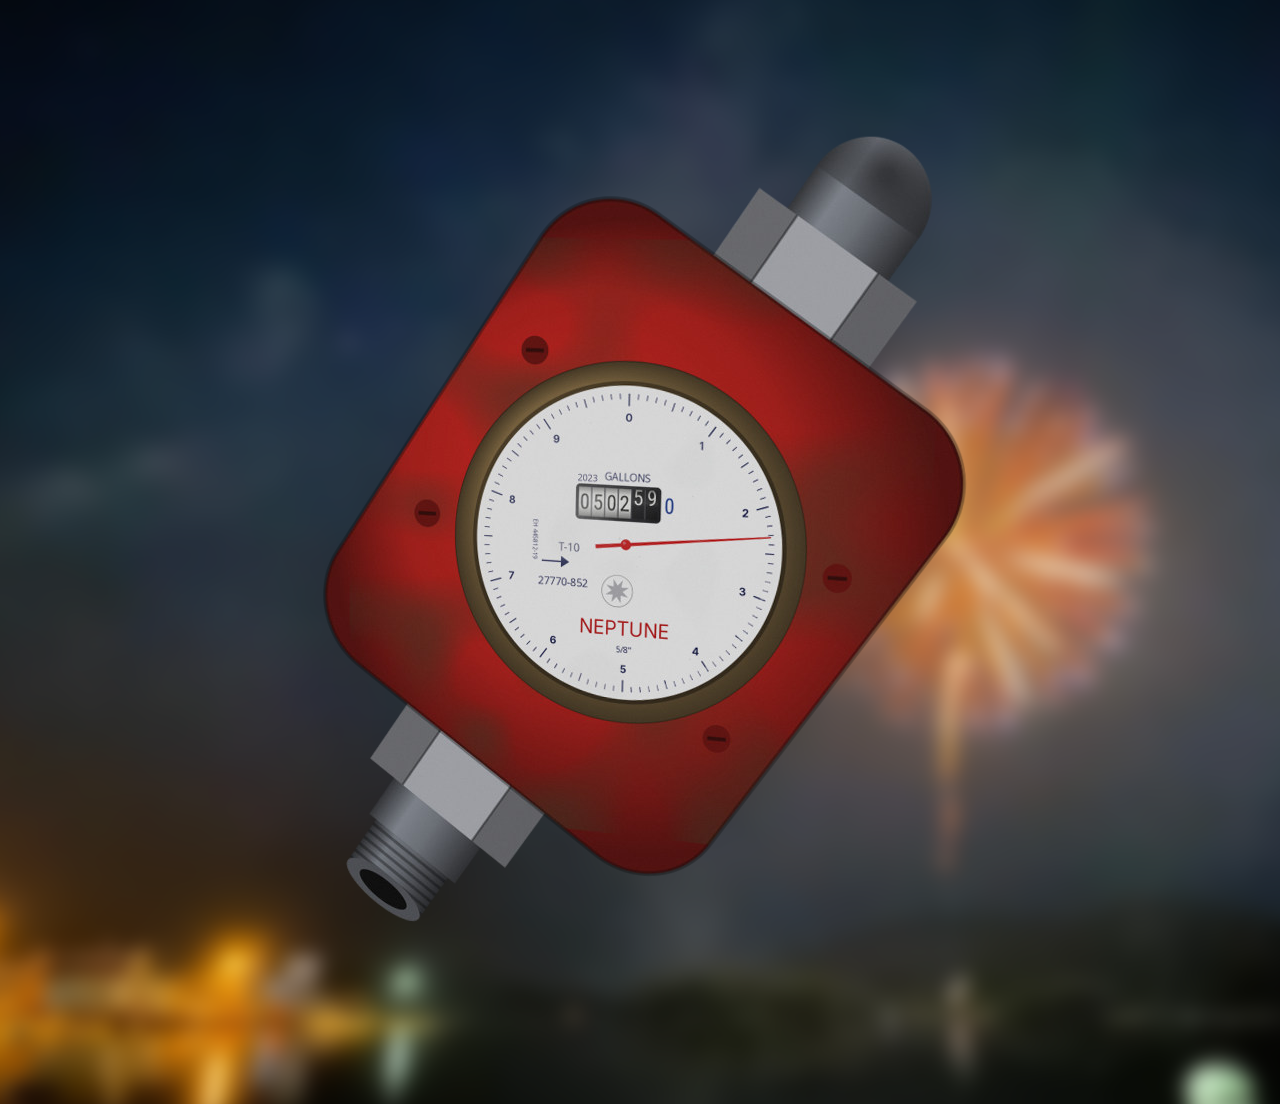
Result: 502592.3
